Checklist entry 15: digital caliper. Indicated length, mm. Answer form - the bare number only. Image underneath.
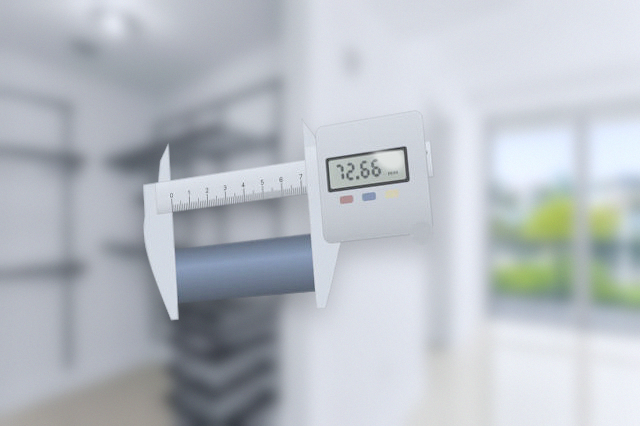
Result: 72.66
